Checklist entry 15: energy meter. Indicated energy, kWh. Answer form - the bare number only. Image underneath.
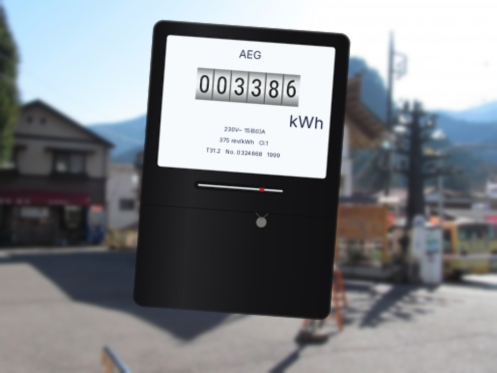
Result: 3386
